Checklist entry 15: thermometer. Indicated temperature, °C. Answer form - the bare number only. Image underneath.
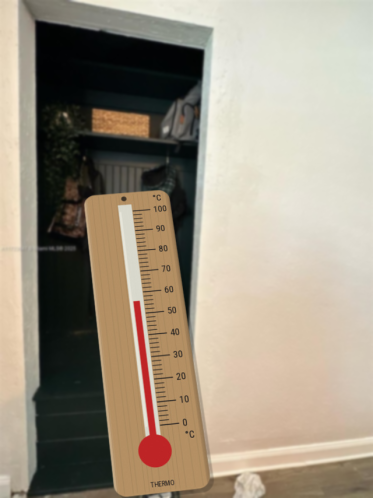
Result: 56
